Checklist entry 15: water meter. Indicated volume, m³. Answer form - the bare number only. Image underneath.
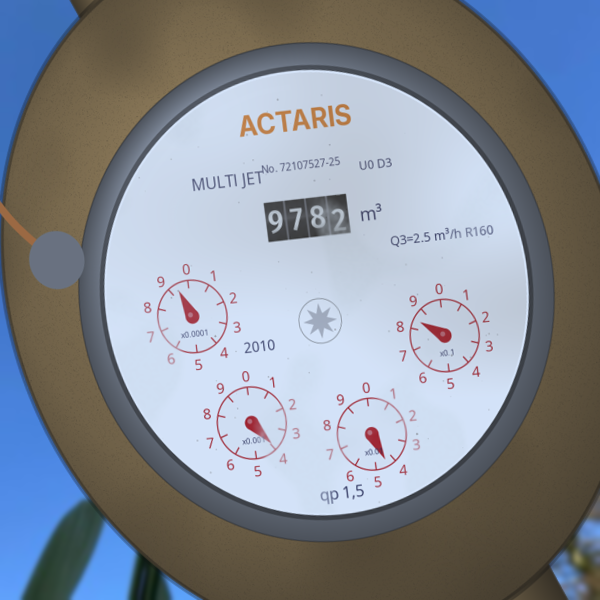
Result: 9781.8439
